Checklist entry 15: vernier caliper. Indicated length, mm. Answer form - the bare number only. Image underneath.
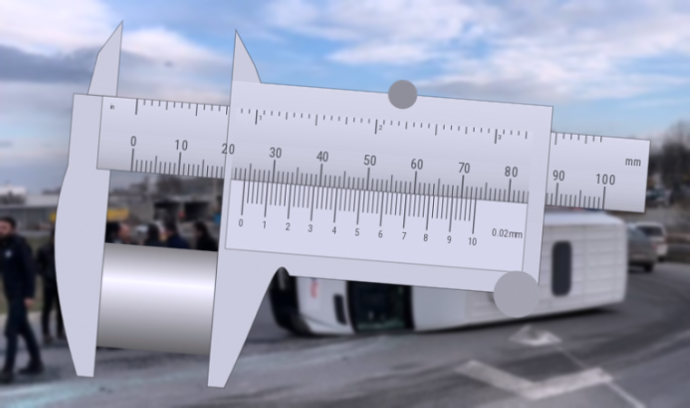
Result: 24.0
